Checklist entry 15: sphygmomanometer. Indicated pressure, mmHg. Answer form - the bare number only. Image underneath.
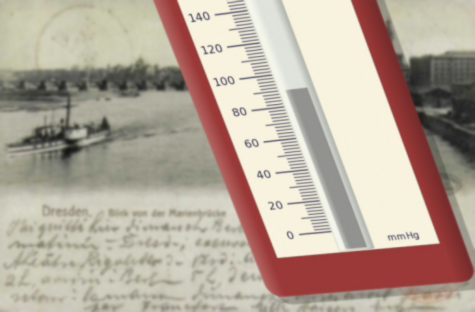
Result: 90
